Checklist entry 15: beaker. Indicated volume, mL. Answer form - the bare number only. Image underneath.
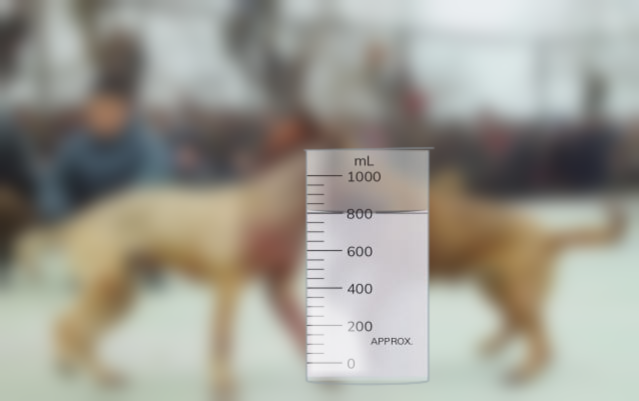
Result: 800
